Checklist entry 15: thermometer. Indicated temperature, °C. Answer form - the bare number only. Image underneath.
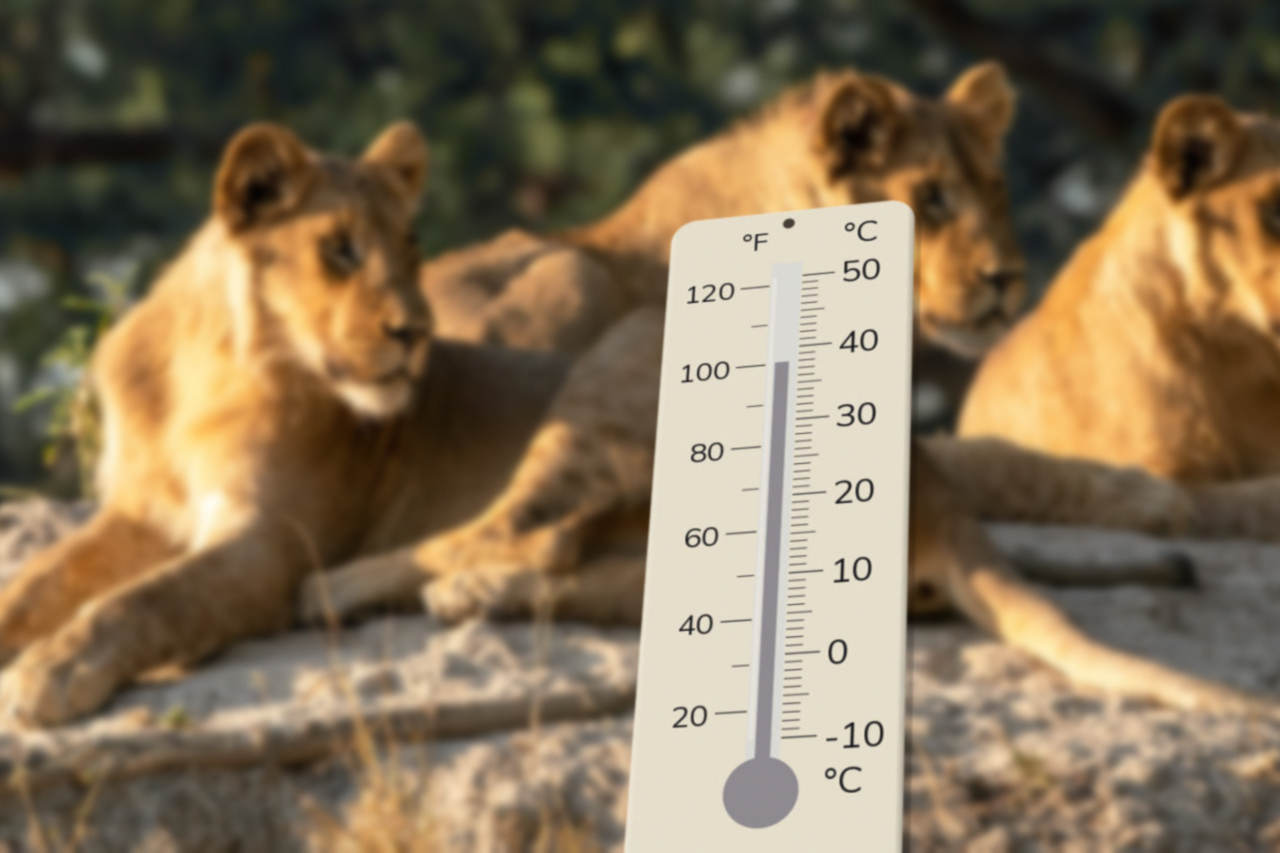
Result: 38
